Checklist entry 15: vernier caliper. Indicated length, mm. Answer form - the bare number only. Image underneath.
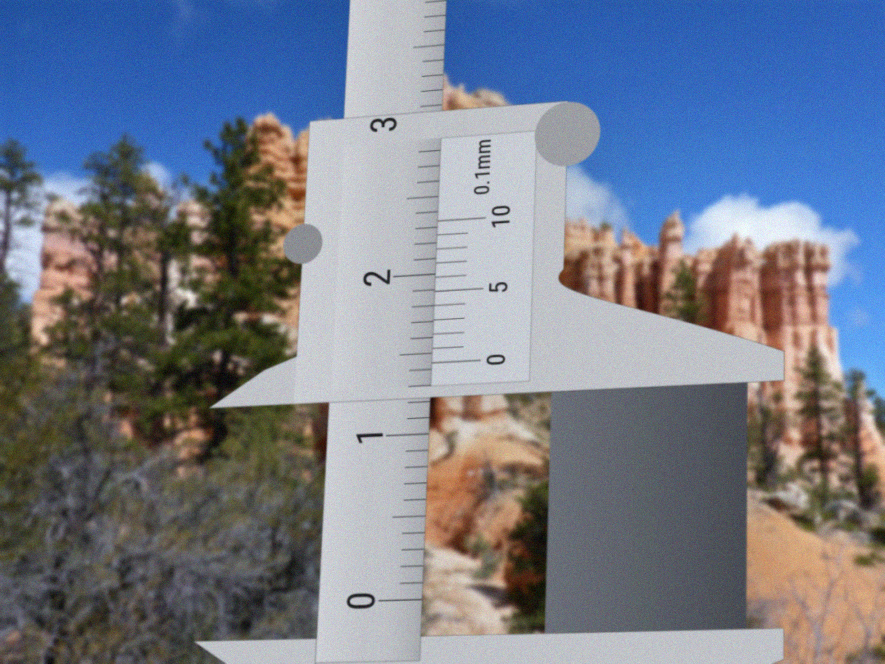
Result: 14.4
